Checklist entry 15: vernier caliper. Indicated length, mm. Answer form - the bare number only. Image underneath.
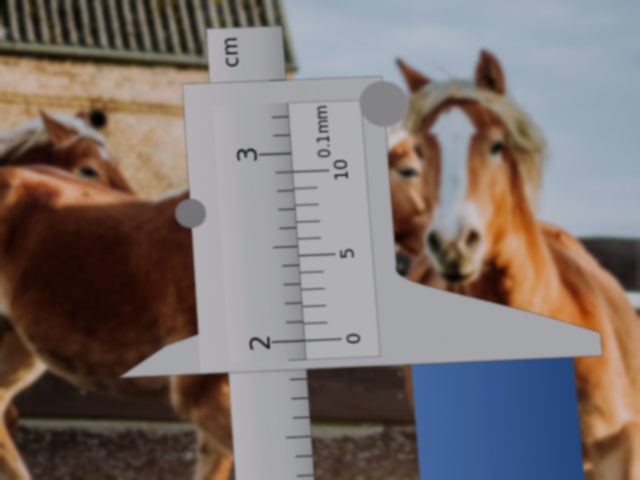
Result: 20.0
